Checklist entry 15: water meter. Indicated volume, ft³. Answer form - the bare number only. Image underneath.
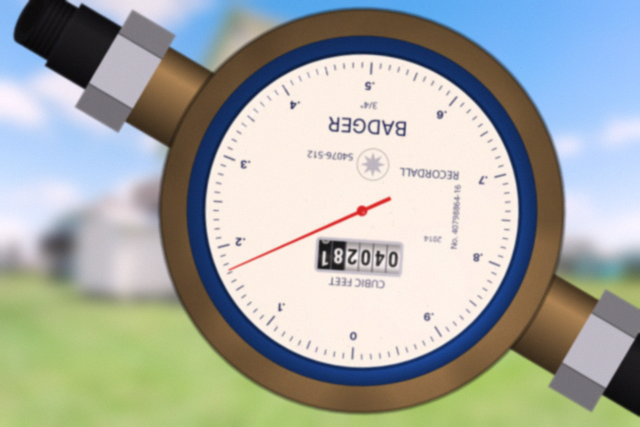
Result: 40281.17
